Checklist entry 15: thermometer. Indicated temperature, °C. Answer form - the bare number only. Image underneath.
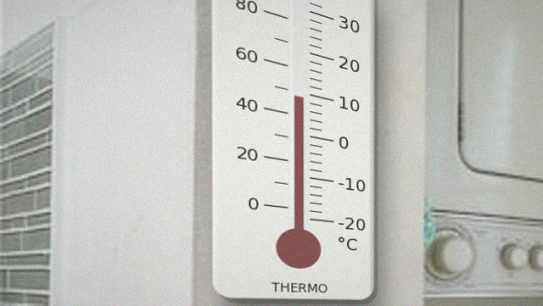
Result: 9
